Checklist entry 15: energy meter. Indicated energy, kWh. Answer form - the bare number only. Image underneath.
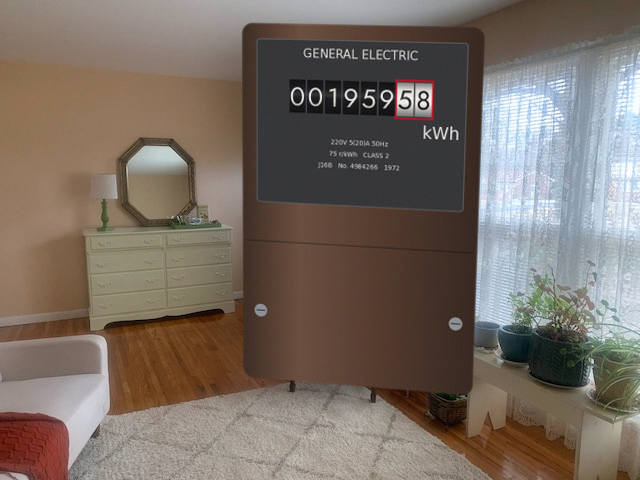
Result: 1959.58
